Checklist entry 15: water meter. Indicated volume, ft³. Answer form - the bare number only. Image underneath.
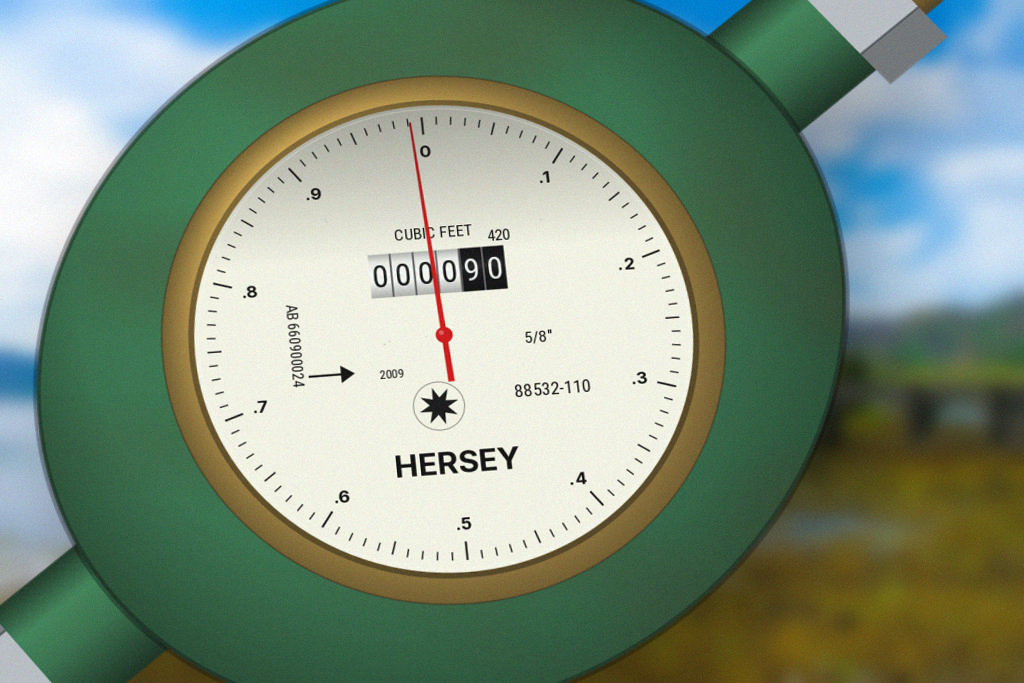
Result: 89.99
